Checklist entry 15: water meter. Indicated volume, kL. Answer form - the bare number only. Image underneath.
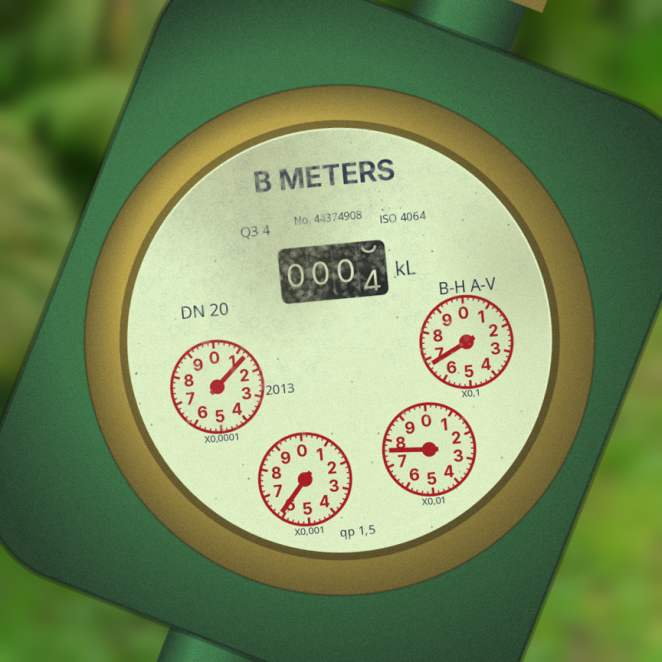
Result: 3.6761
